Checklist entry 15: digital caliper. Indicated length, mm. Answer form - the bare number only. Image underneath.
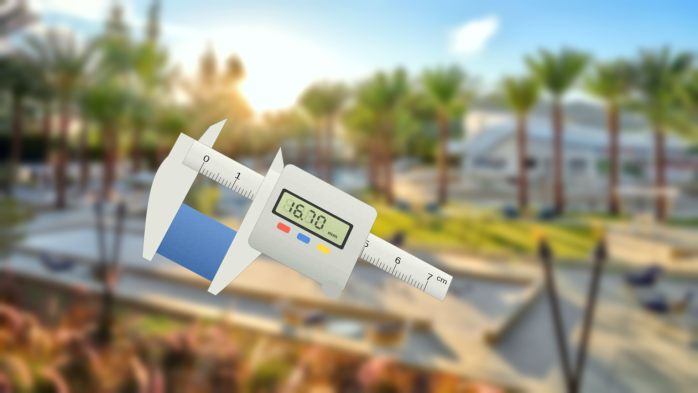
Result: 16.70
